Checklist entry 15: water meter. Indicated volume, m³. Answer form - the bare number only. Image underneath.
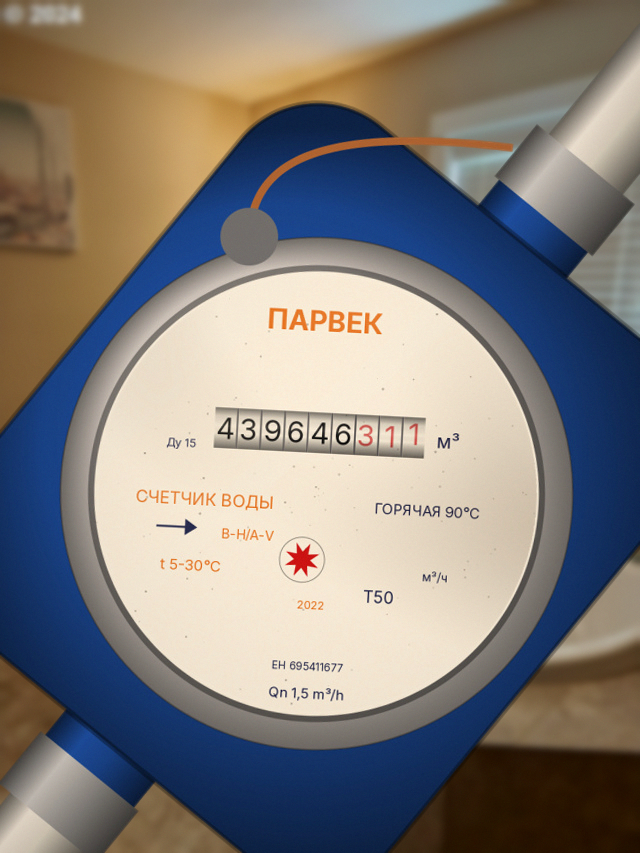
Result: 439646.311
